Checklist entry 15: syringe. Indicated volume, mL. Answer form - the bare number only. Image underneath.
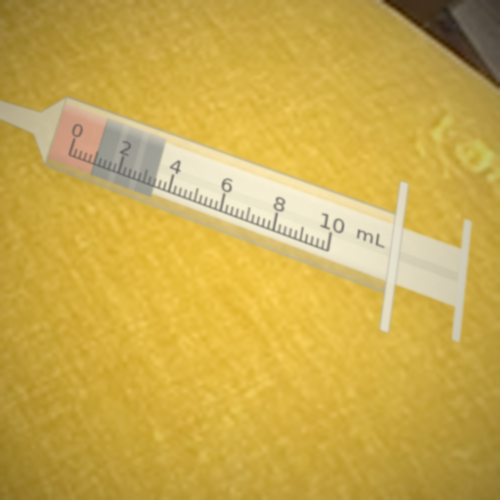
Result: 1
